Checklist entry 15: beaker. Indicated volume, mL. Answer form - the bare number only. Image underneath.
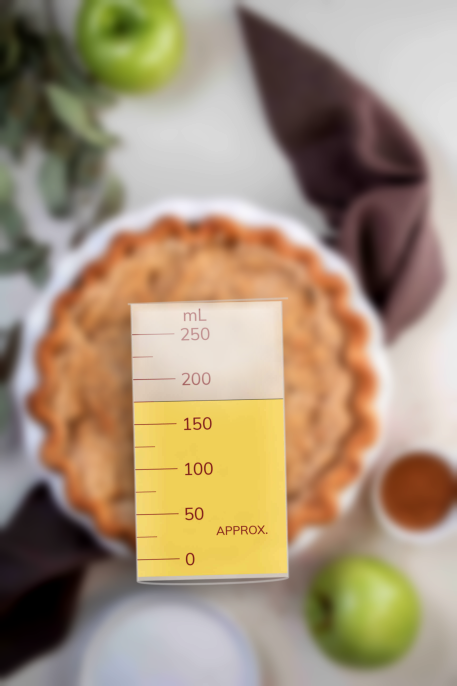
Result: 175
